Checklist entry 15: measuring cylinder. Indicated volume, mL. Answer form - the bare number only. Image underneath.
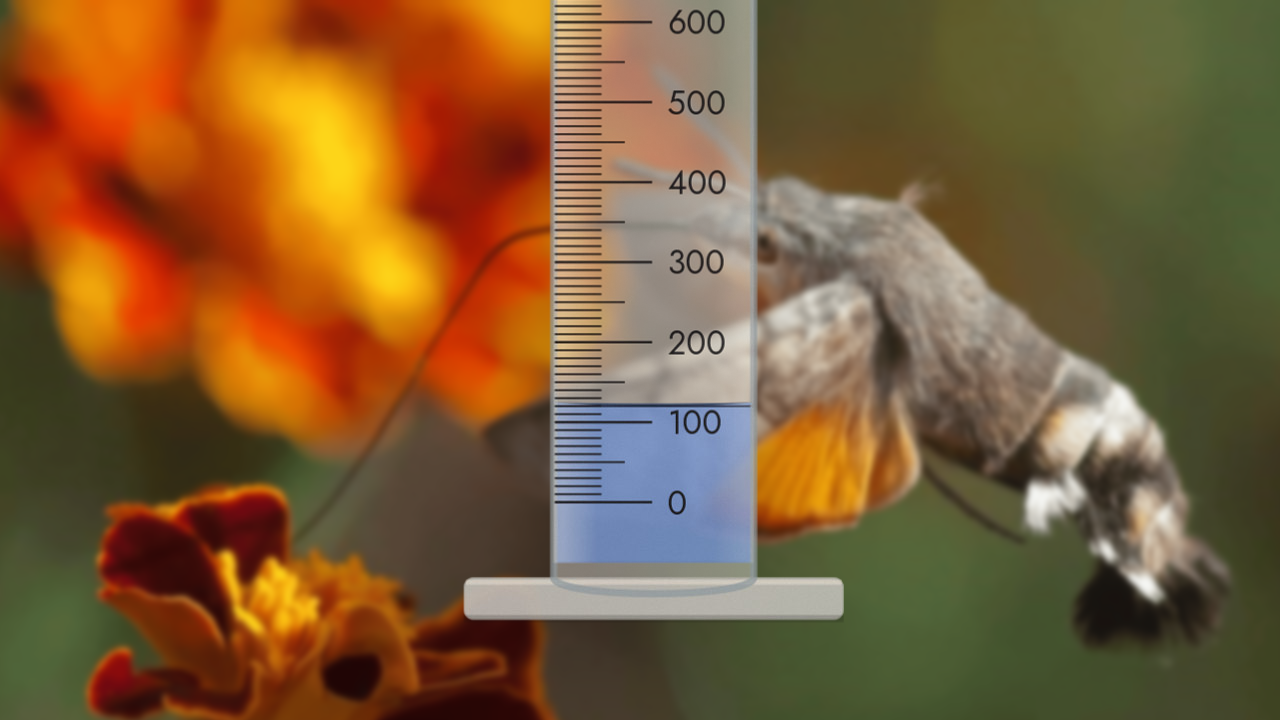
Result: 120
